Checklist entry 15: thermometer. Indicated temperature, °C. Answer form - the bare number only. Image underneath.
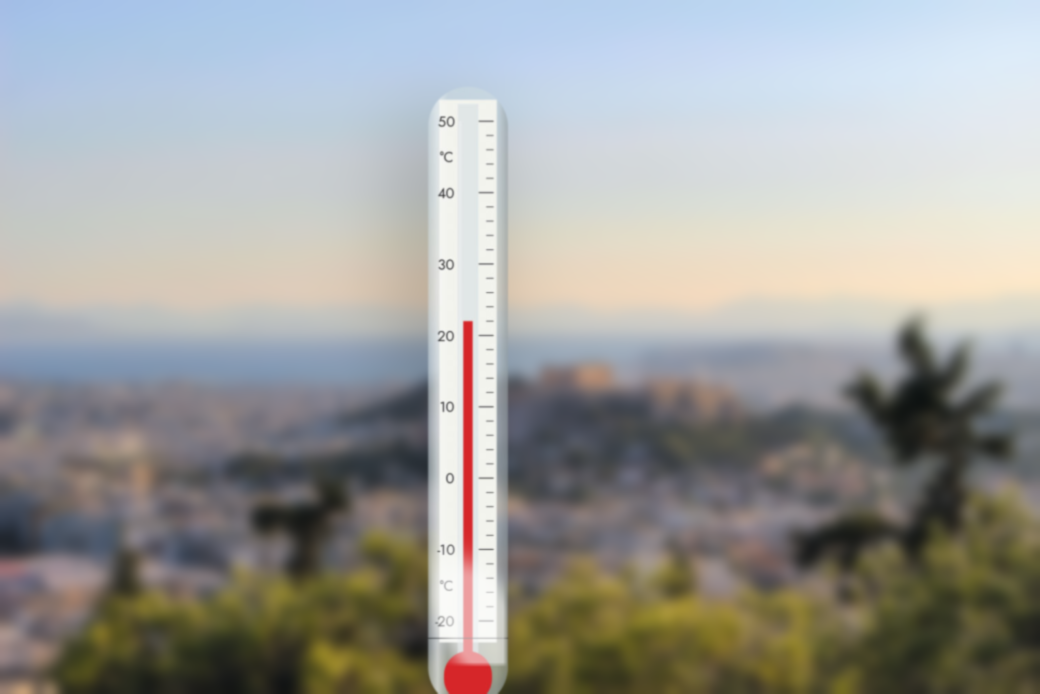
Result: 22
